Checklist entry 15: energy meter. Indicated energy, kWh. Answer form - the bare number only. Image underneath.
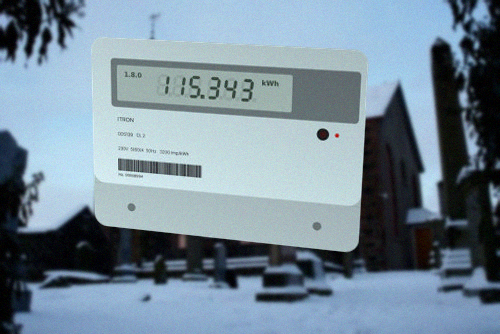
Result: 115.343
